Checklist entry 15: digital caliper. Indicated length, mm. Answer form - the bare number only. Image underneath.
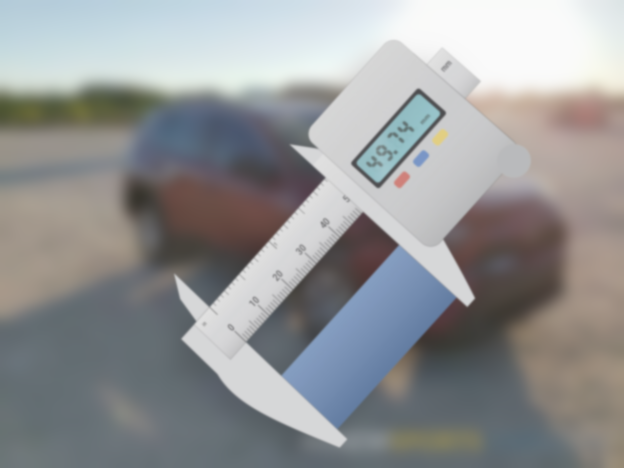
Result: 49.74
